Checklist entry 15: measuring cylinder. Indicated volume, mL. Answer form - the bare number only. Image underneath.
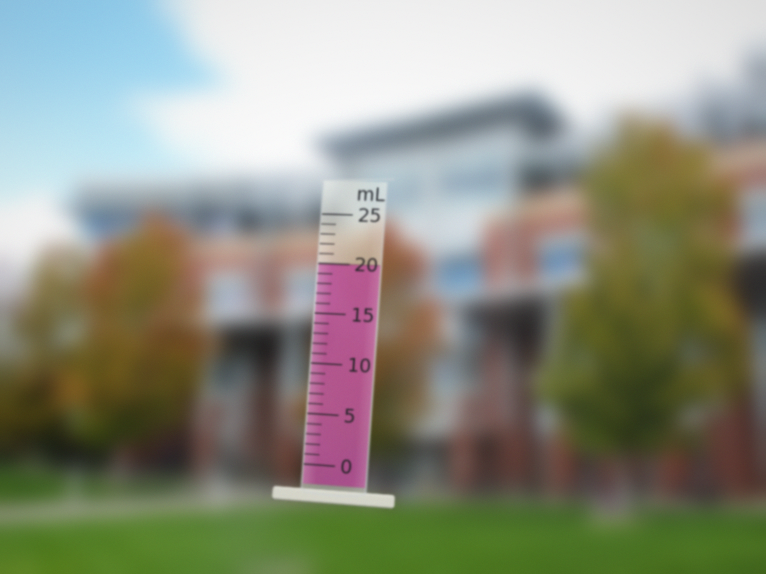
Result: 20
